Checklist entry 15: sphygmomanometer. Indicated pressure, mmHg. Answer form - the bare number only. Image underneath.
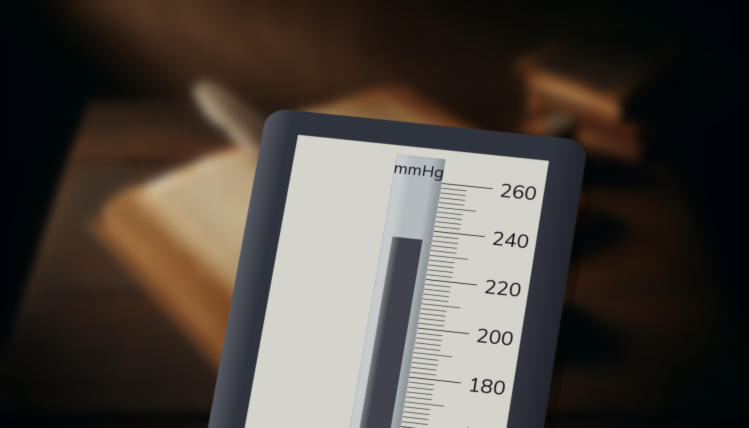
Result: 236
